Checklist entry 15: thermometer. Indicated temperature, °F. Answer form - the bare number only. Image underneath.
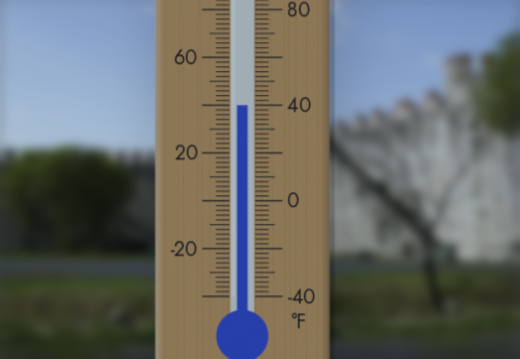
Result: 40
